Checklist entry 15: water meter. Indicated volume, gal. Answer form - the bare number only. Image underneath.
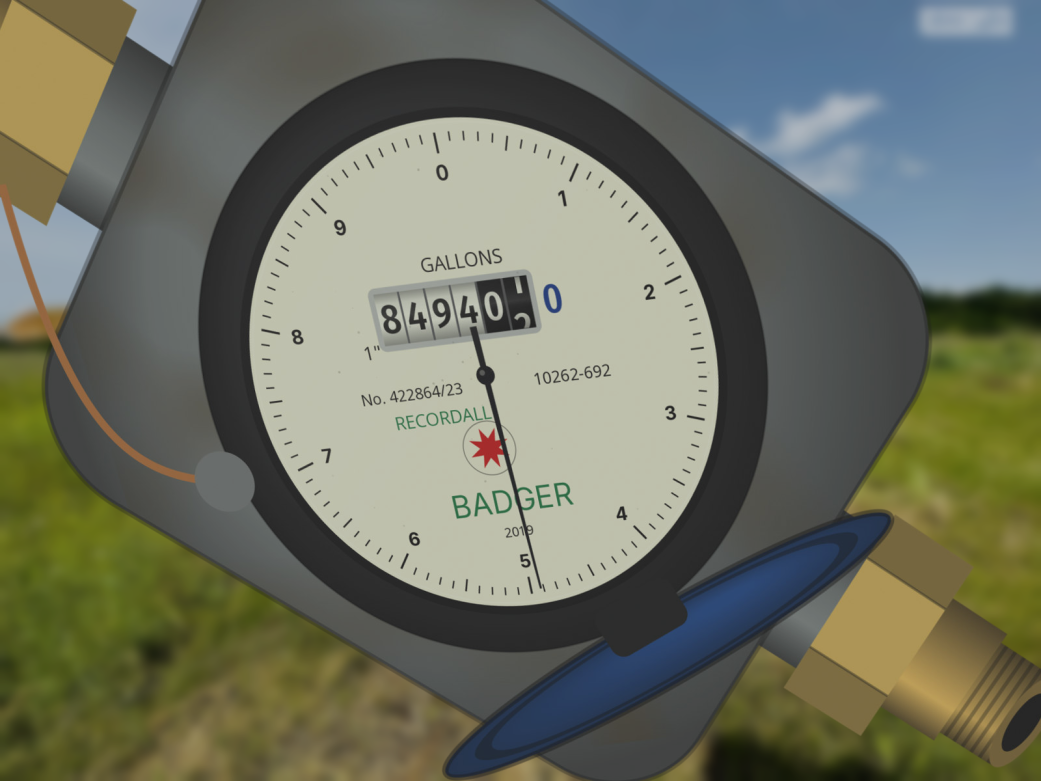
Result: 8494014.9
